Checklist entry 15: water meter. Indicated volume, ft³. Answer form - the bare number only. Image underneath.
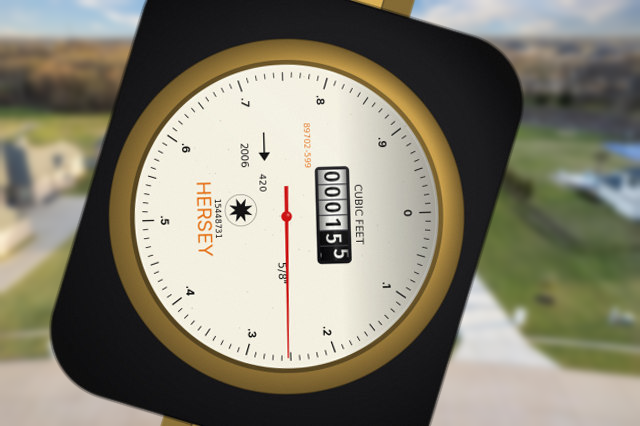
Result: 155.25
